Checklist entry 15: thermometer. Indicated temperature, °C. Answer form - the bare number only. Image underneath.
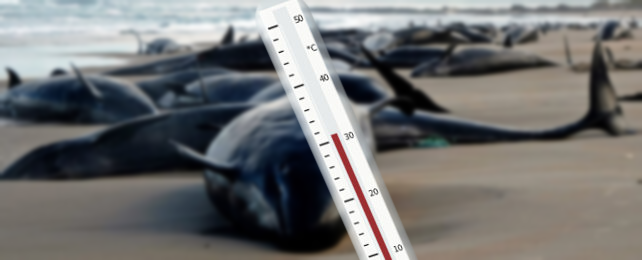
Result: 31
